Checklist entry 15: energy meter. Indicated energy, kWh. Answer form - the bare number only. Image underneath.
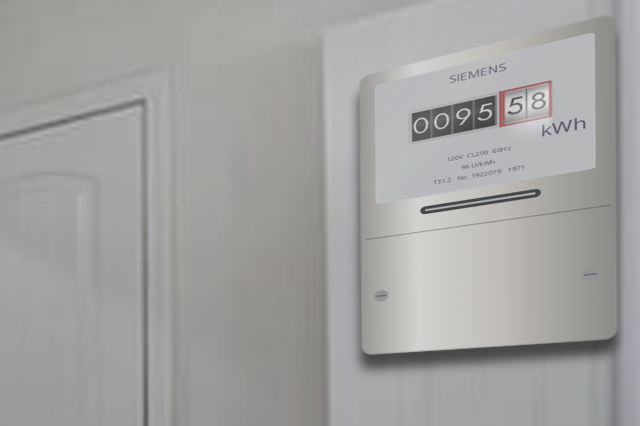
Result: 95.58
